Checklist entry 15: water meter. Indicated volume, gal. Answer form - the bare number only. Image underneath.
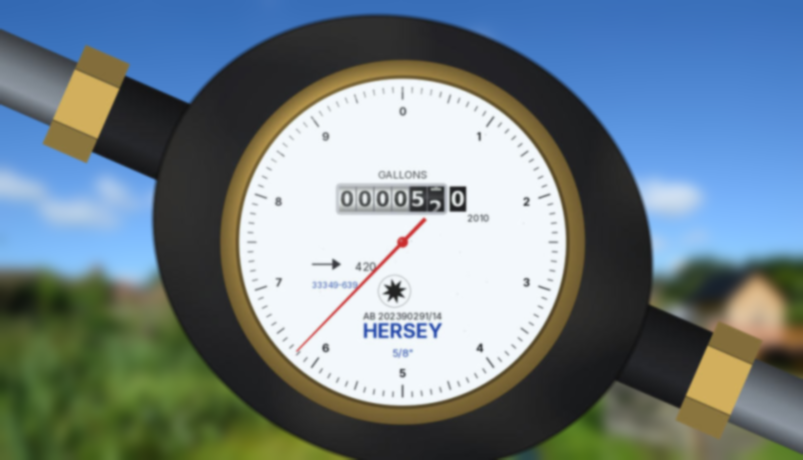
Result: 516.2
